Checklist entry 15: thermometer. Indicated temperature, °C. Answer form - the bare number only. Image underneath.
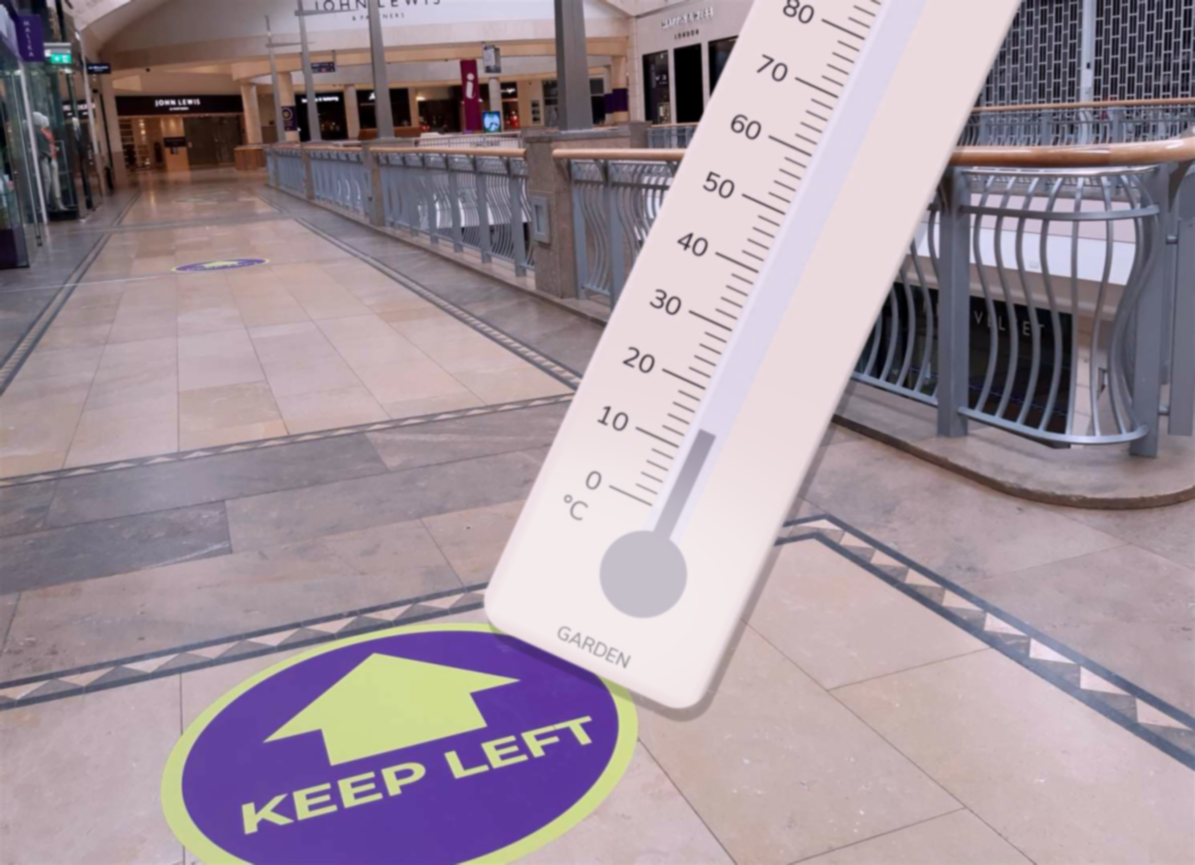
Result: 14
